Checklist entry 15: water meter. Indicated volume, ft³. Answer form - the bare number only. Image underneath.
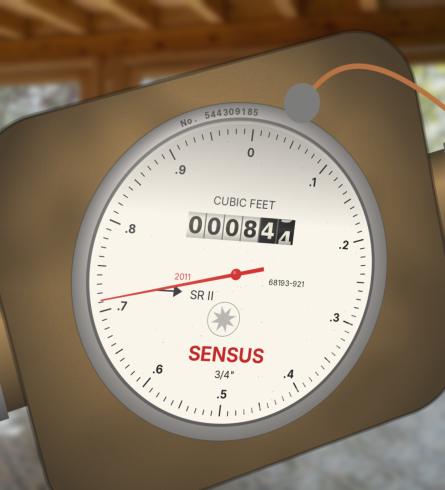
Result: 843.71
